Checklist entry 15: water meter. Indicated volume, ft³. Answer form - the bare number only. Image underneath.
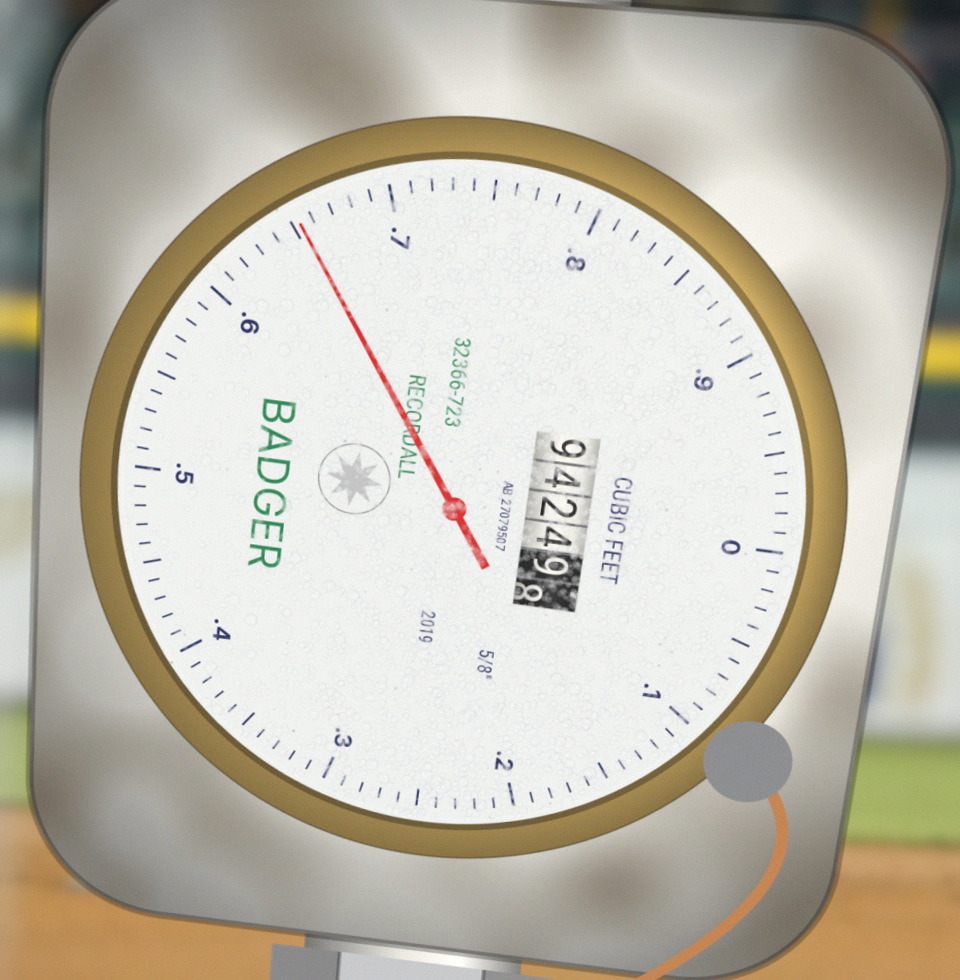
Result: 942497.65
